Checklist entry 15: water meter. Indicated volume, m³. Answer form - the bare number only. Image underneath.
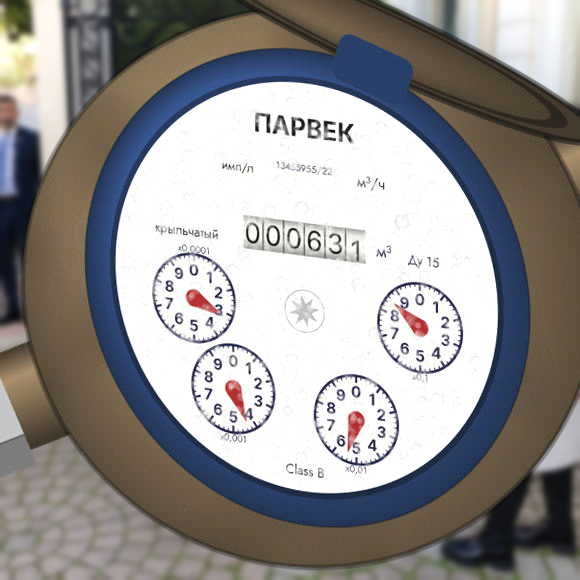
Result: 630.8543
